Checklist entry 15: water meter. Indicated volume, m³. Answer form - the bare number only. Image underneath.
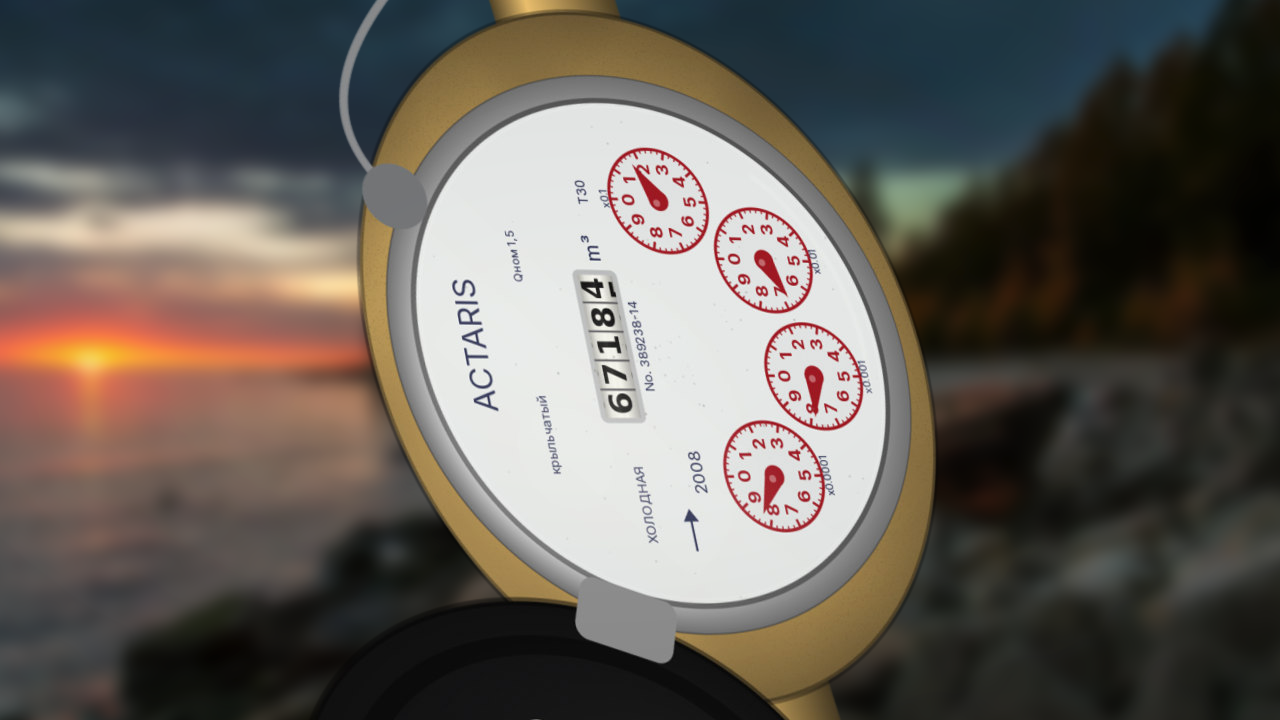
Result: 67184.1678
